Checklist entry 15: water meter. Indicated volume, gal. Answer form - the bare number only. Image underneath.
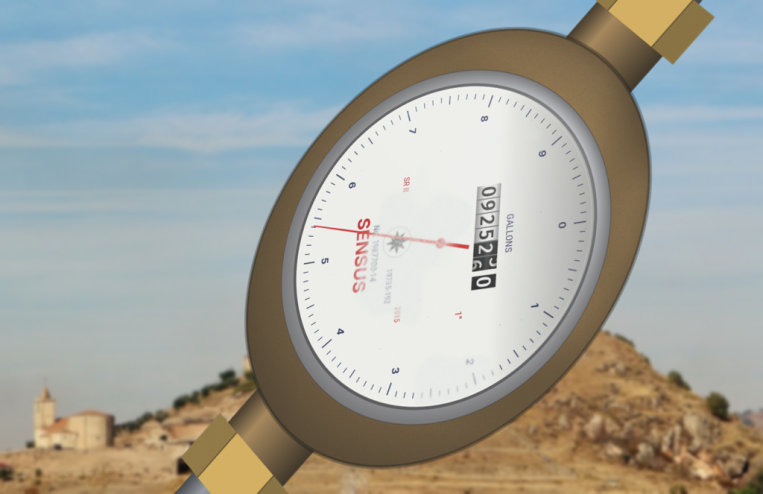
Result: 925255.4
